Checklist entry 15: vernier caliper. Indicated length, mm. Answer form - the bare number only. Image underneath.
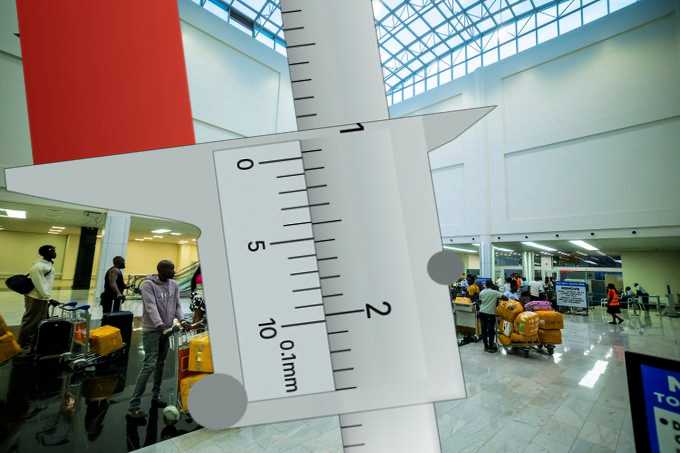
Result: 11.3
